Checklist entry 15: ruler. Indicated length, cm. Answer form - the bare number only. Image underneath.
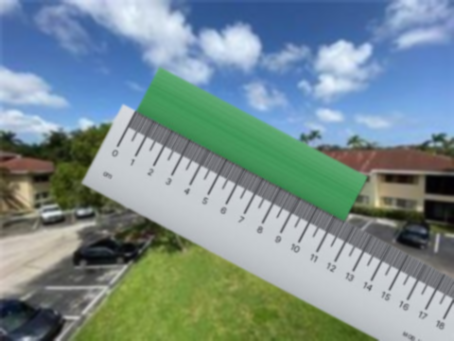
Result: 11.5
